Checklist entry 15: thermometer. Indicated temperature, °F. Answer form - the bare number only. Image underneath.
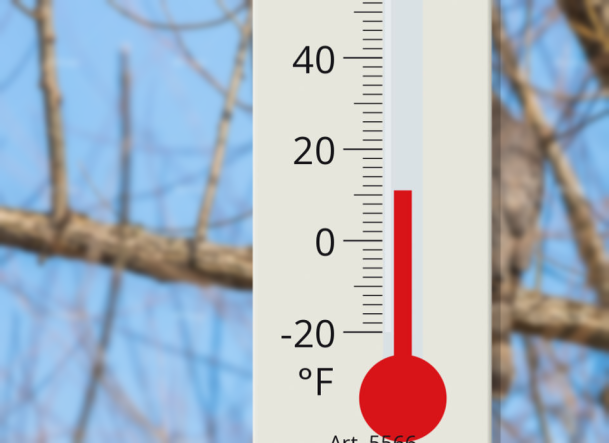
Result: 11
